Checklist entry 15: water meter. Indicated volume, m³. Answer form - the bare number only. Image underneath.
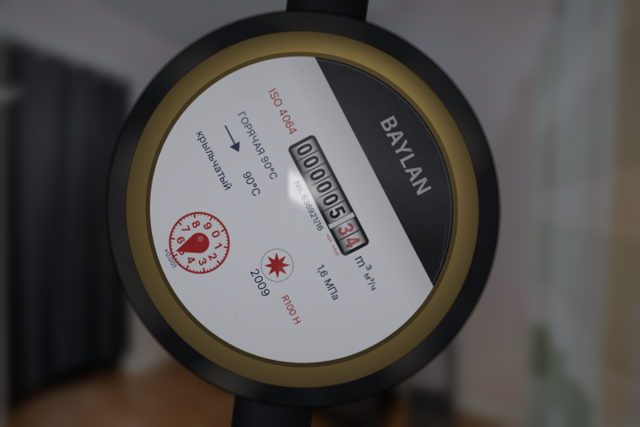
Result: 5.345
